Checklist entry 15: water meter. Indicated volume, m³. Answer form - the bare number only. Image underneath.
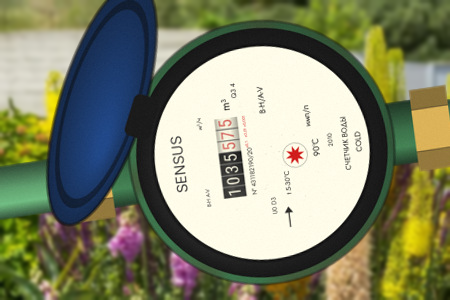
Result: 1035.575
